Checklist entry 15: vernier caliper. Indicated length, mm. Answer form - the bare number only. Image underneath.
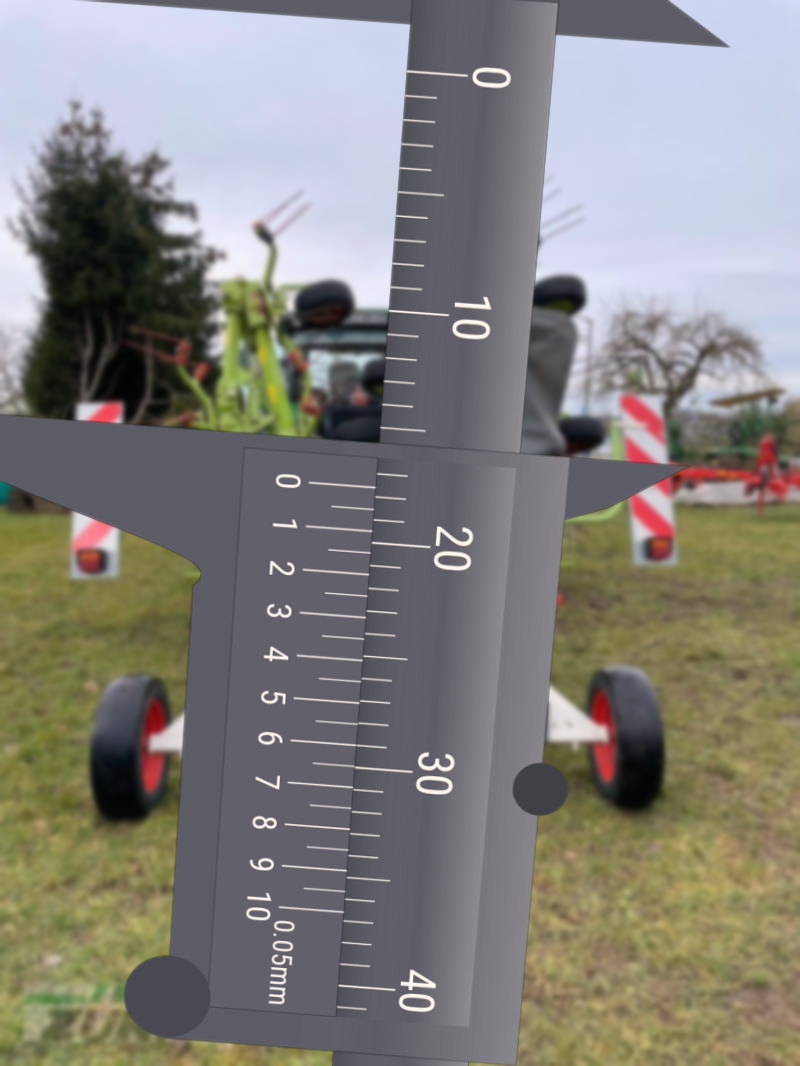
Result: 17.6
